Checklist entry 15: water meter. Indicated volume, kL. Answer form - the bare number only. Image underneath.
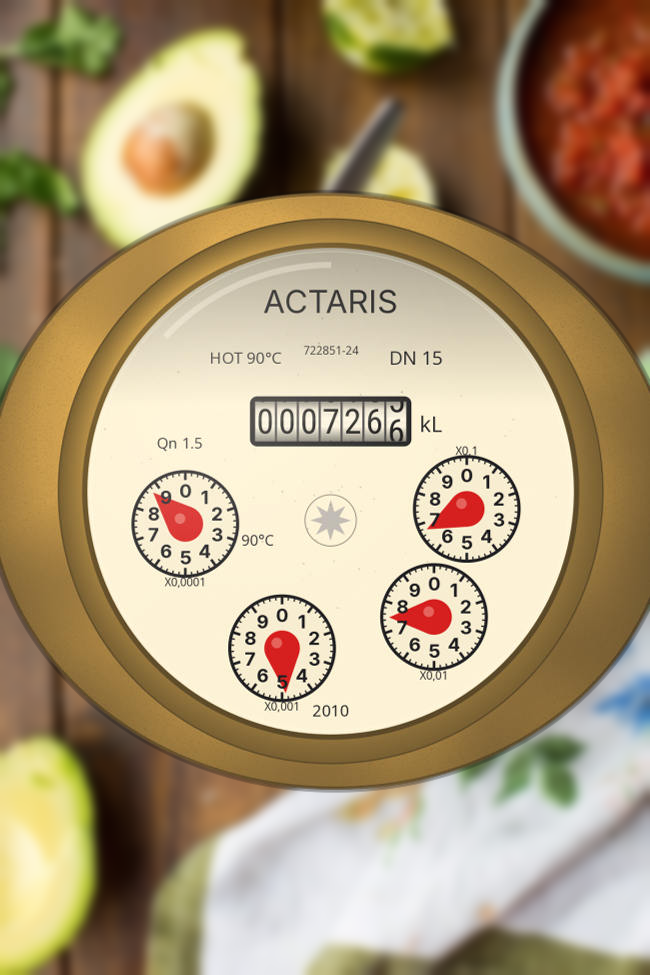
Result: 7265.6748
